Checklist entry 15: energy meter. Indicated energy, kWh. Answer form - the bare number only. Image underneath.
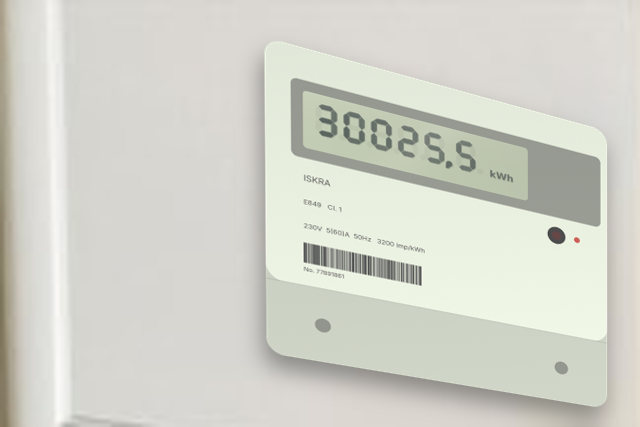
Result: 30025.5
